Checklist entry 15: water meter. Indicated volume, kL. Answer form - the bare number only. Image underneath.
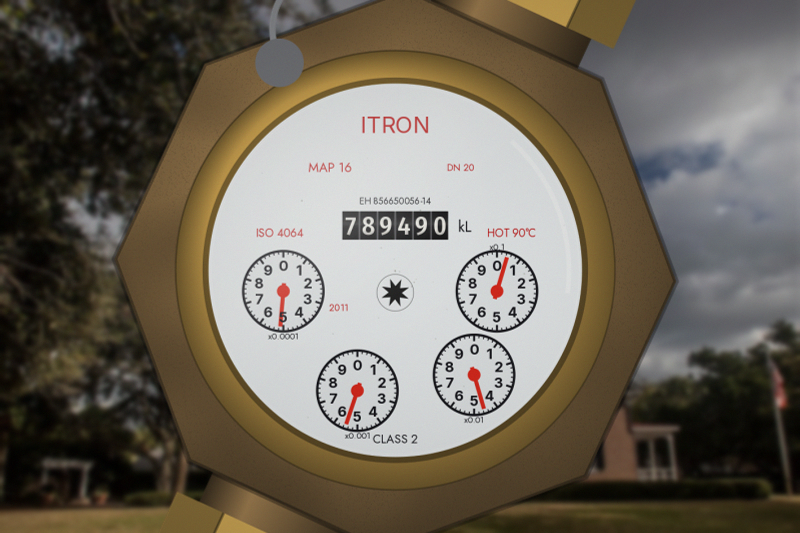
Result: 789490.0455
